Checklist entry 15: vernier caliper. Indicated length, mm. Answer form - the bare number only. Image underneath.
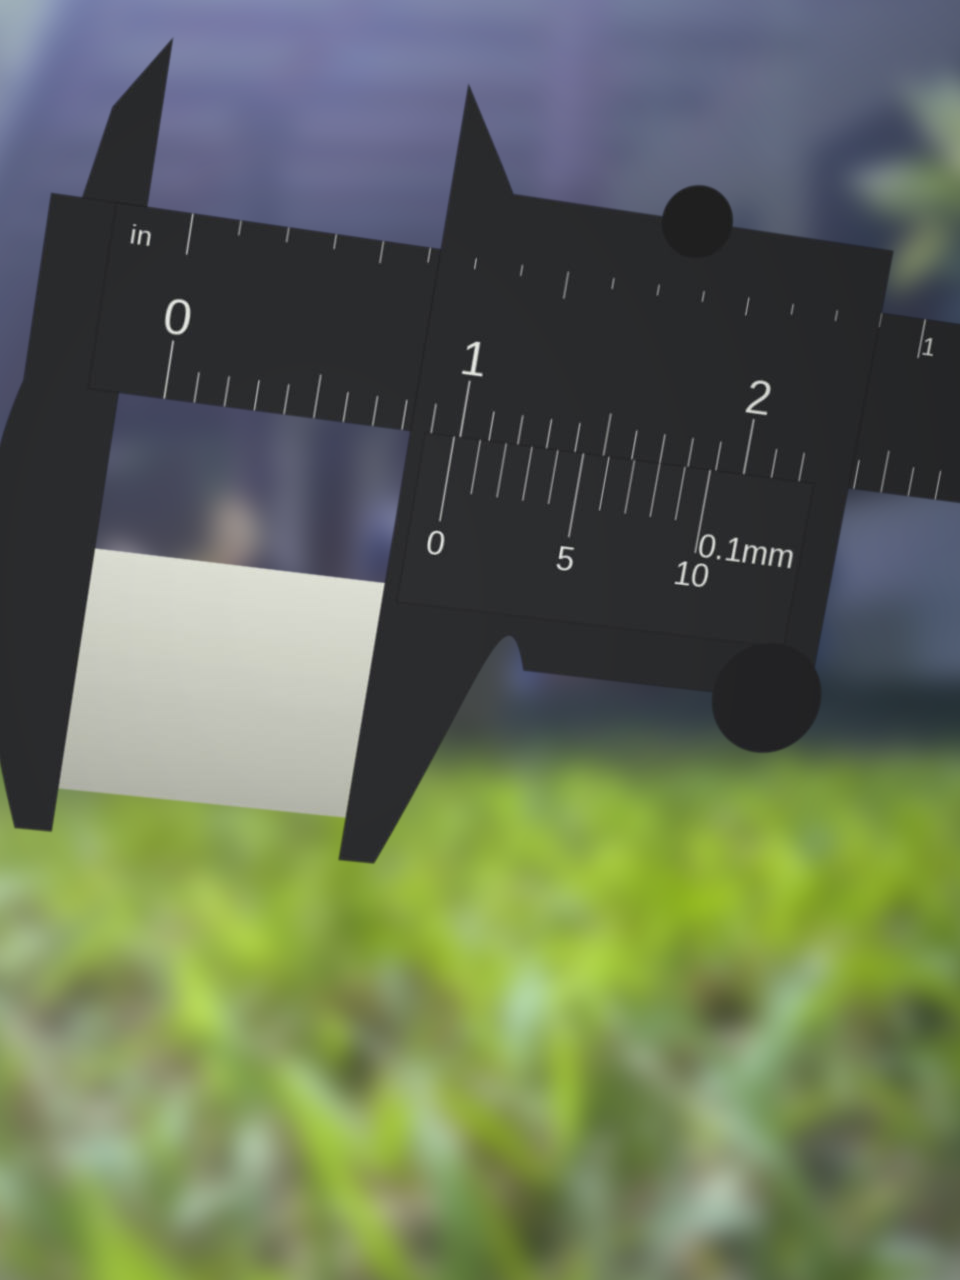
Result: 9.8
